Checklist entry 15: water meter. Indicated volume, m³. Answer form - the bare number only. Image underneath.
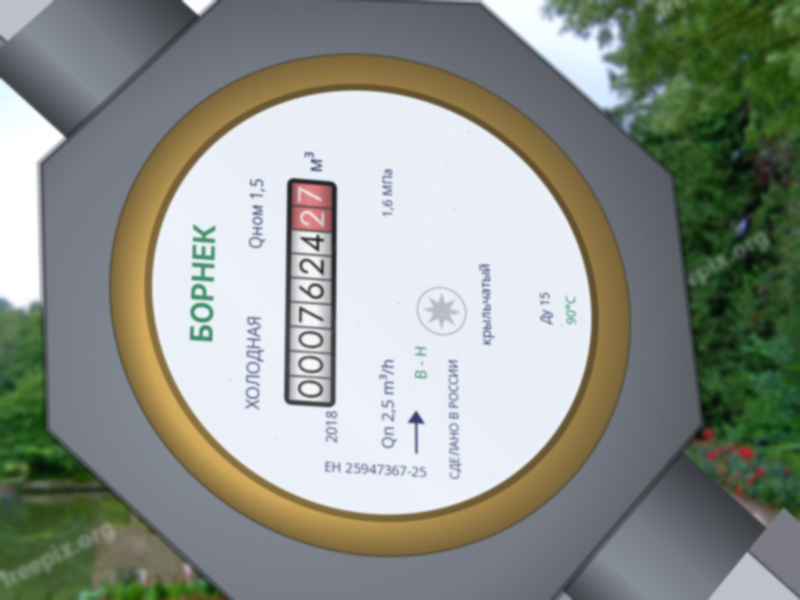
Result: 7624.27
